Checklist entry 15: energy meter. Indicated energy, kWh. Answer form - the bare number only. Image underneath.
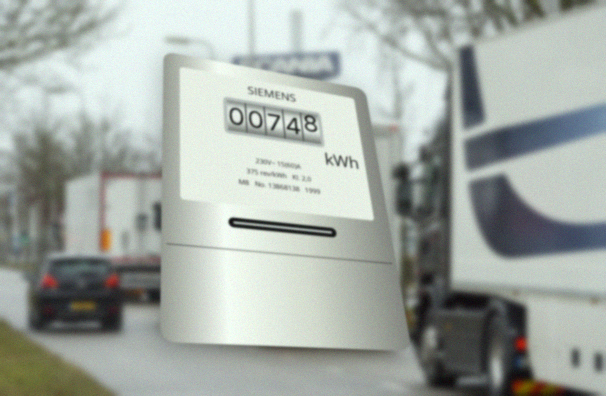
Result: 748
